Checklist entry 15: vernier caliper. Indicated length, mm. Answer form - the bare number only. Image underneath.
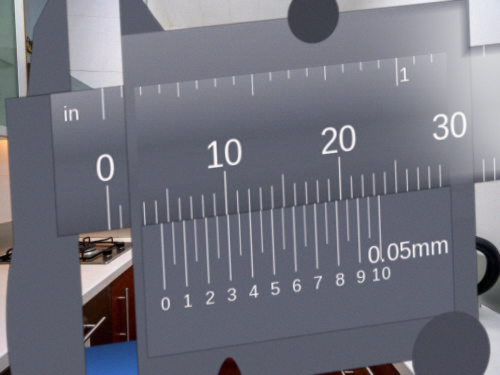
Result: 4.4
